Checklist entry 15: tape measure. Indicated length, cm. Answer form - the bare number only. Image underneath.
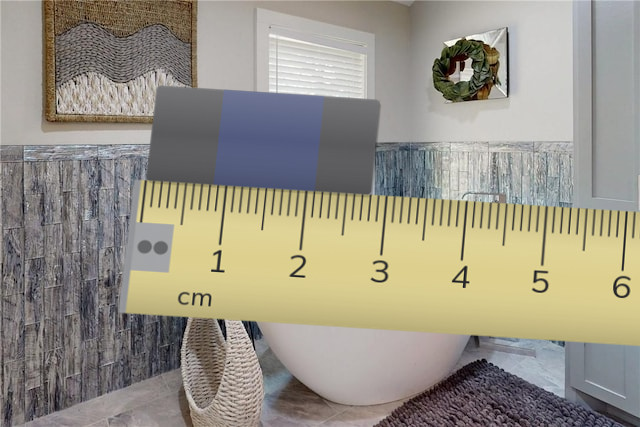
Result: 2.8
